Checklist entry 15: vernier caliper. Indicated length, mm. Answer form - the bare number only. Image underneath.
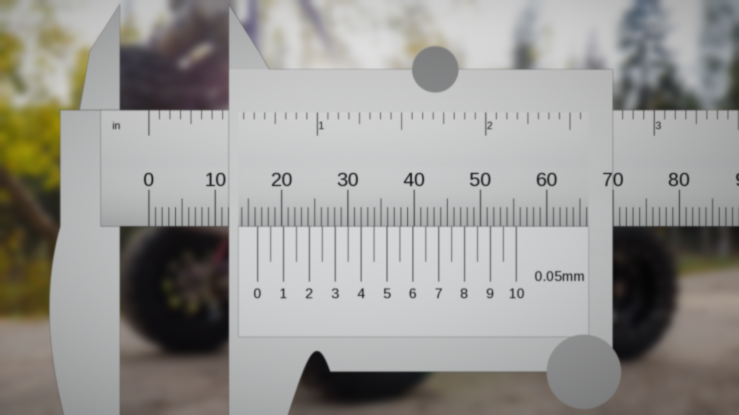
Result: 16.4
